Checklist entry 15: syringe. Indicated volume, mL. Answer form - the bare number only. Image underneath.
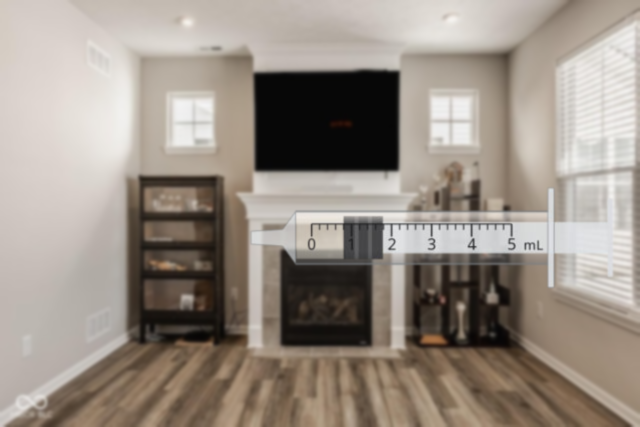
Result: 0.8
